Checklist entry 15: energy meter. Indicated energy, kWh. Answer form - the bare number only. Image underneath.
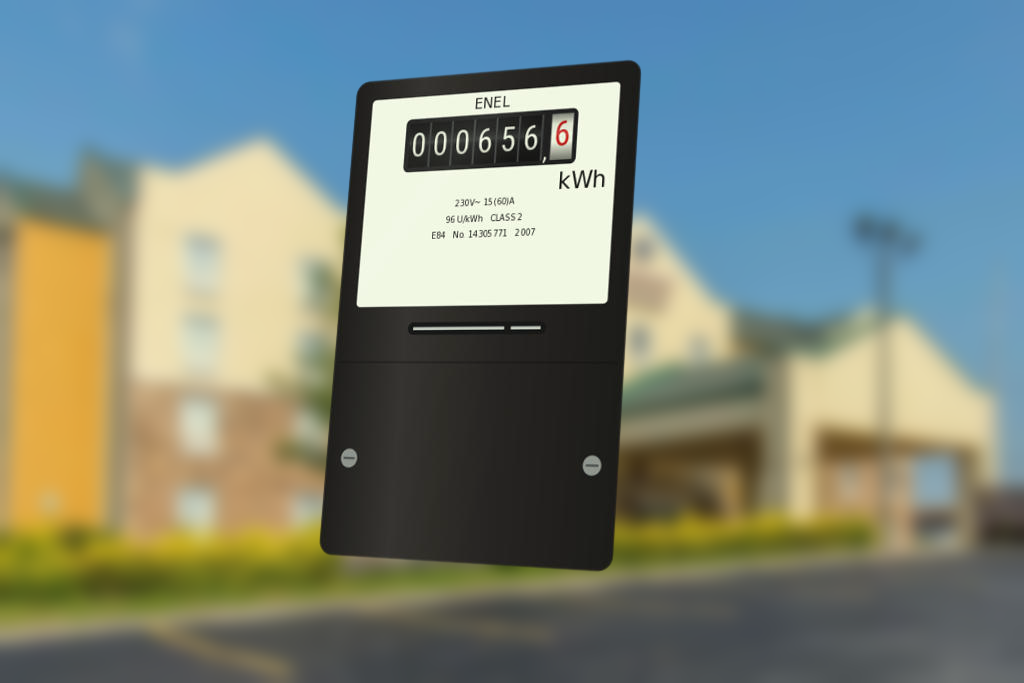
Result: 656.6
